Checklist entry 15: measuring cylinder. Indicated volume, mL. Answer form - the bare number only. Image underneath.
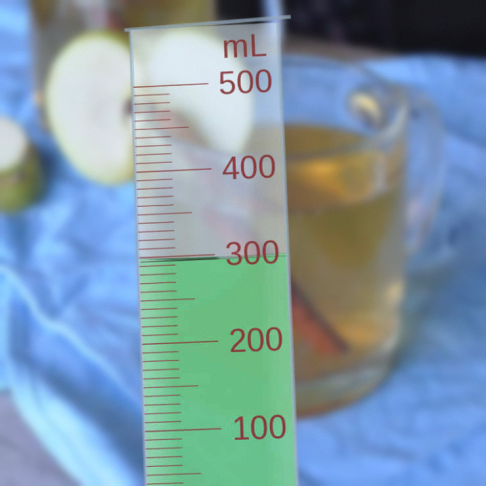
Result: 295
